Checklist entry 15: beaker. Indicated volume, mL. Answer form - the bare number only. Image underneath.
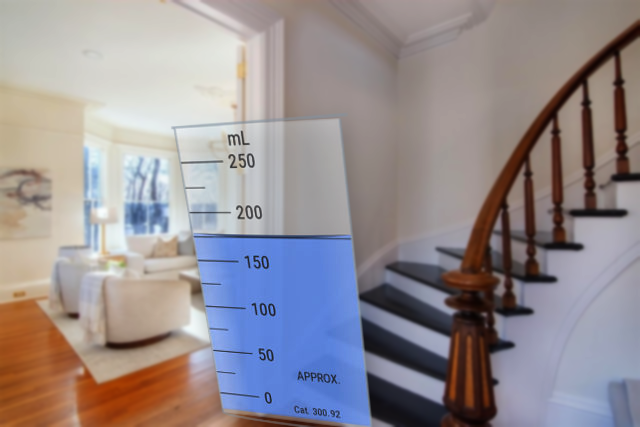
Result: 175
